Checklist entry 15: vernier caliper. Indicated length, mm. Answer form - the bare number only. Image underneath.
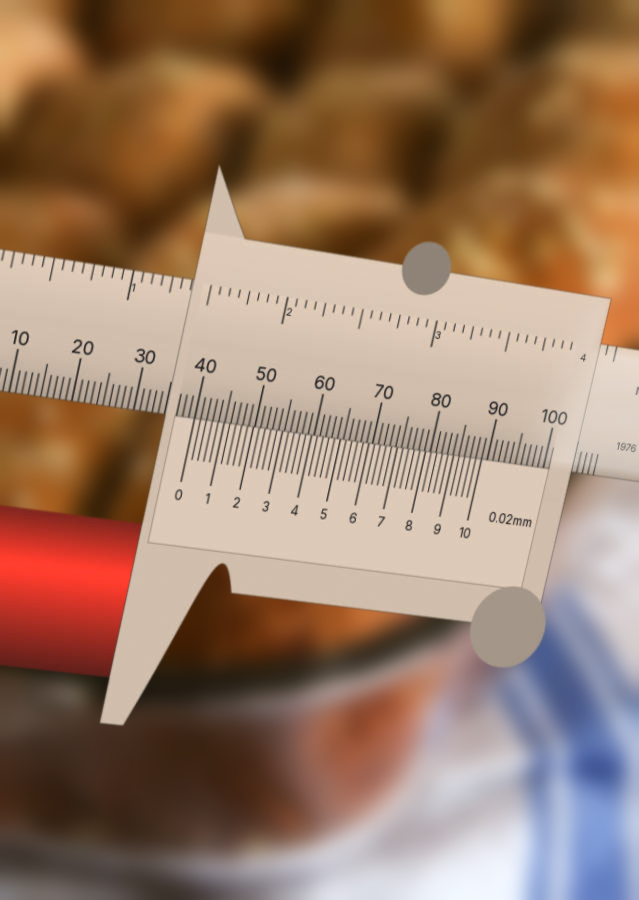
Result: 40.0
